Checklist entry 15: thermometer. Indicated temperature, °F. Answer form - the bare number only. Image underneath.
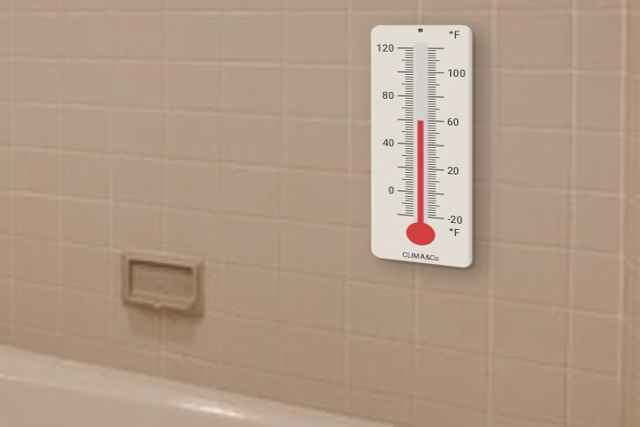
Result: 60
